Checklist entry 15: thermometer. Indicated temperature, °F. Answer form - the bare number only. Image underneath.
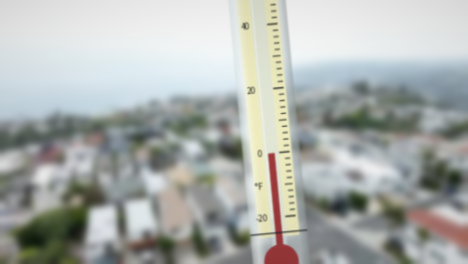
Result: 0
